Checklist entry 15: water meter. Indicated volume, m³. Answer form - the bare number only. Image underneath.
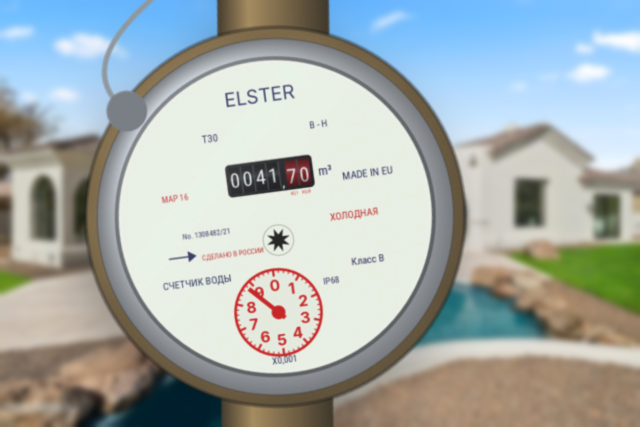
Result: 41.698
